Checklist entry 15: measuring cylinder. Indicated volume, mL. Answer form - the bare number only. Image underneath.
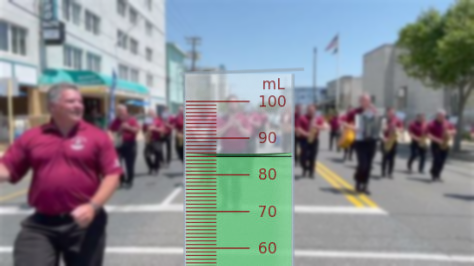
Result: 85
